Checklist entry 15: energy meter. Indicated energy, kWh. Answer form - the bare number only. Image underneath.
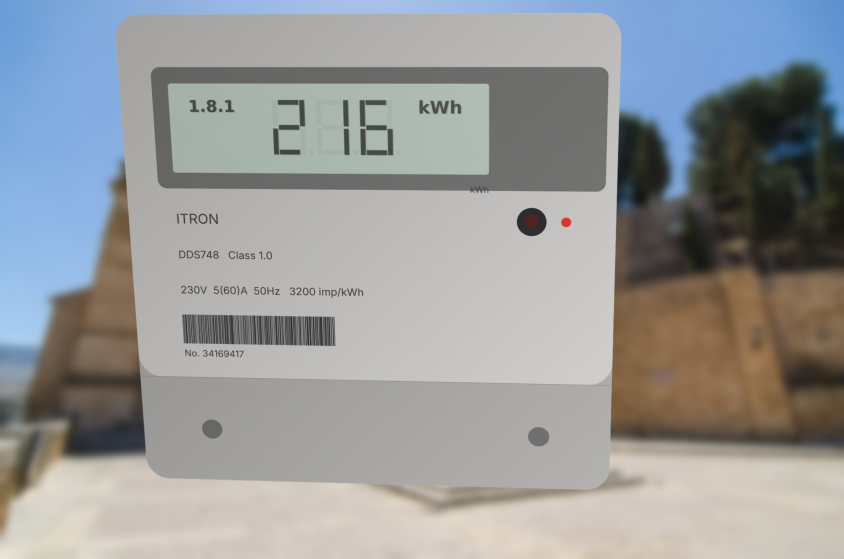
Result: 216
